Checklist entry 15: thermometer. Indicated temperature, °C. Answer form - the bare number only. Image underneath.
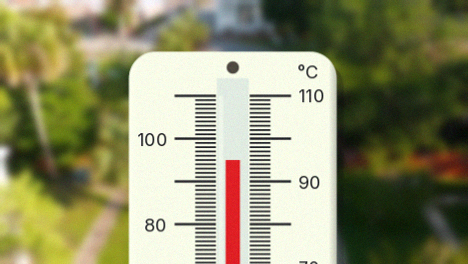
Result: 95
